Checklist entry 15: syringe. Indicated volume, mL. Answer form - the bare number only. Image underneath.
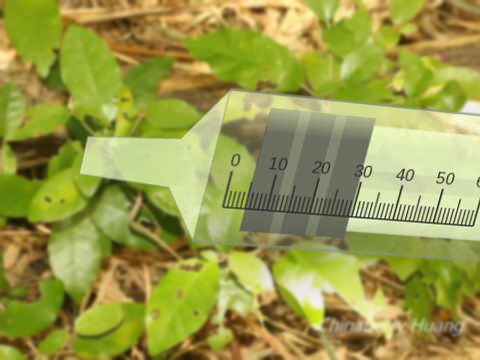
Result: 5
